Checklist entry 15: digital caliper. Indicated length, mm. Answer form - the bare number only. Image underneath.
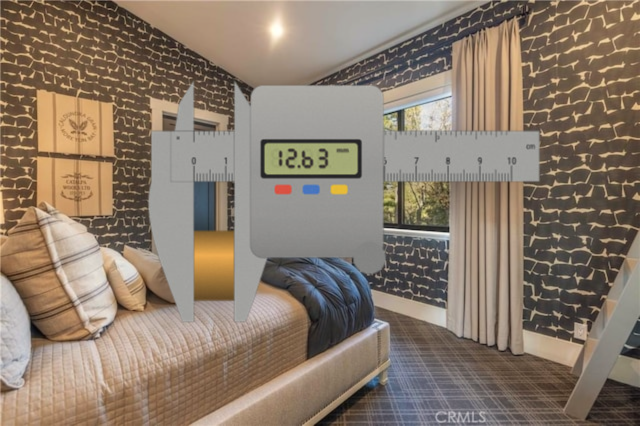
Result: 12.63
